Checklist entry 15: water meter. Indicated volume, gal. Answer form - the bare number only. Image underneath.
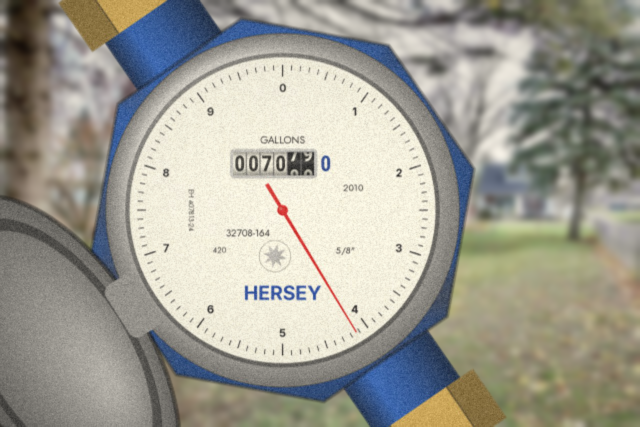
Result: 70794.1
